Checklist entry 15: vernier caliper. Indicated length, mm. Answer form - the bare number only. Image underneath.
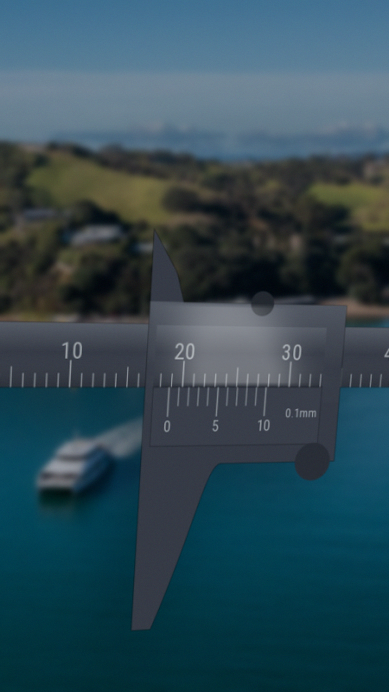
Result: 18.8
